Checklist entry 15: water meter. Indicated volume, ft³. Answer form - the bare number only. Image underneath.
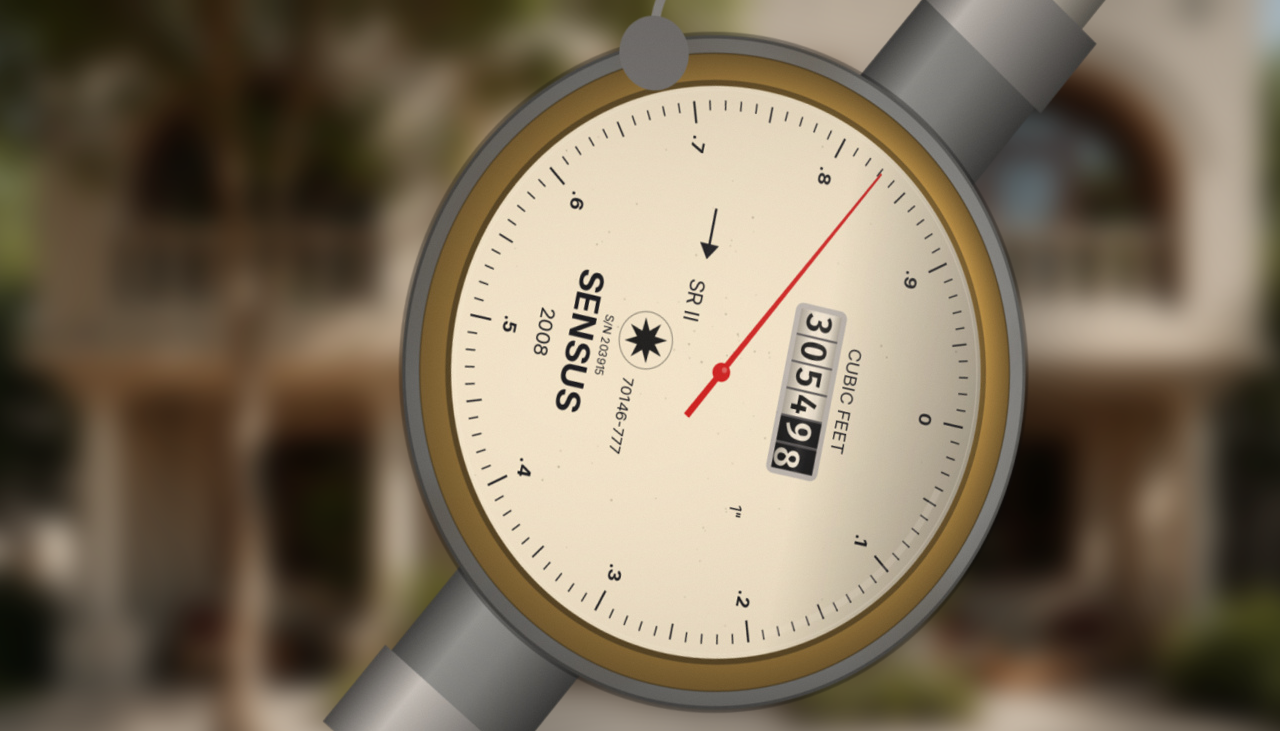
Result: 305497.83
